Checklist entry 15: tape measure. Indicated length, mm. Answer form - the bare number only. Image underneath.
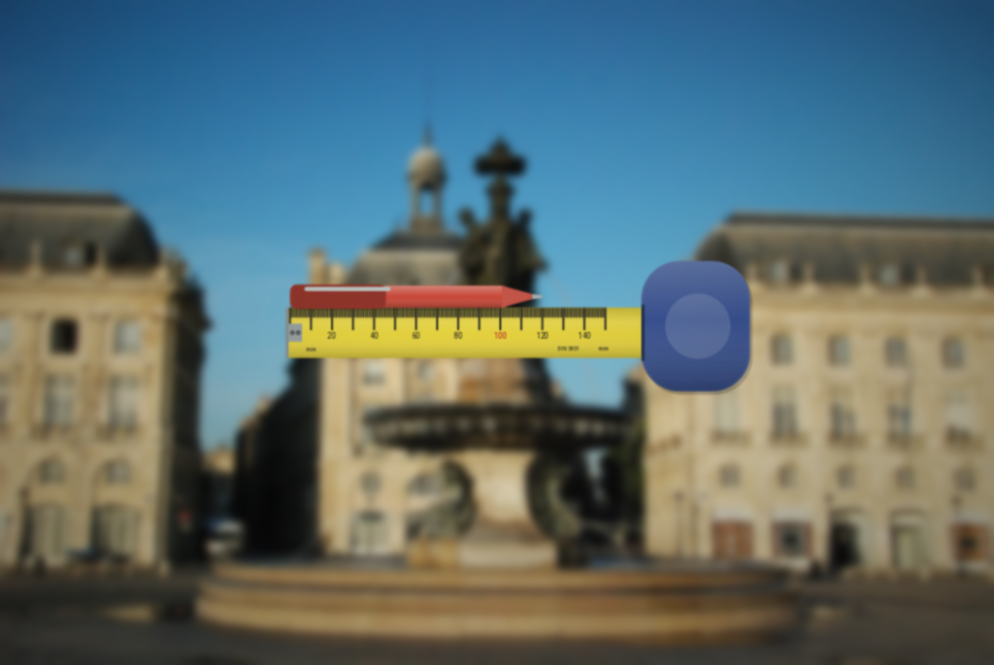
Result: 120
